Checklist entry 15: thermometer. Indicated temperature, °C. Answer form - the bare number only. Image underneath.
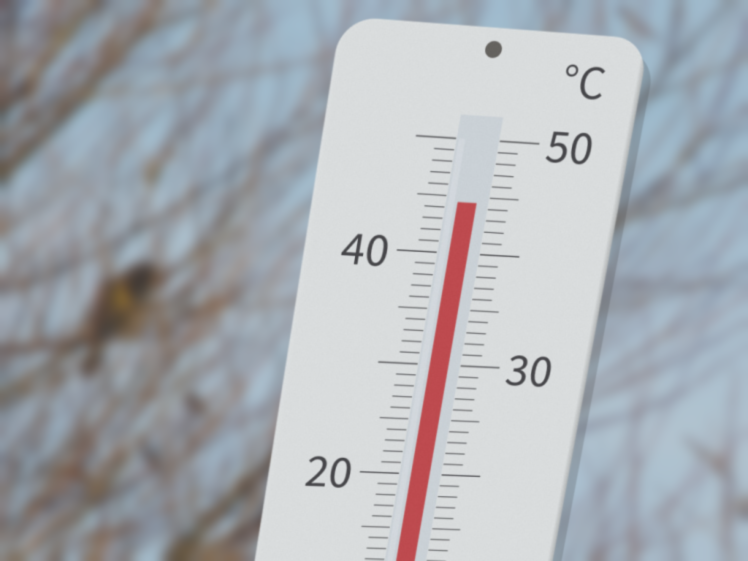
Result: 44.5
